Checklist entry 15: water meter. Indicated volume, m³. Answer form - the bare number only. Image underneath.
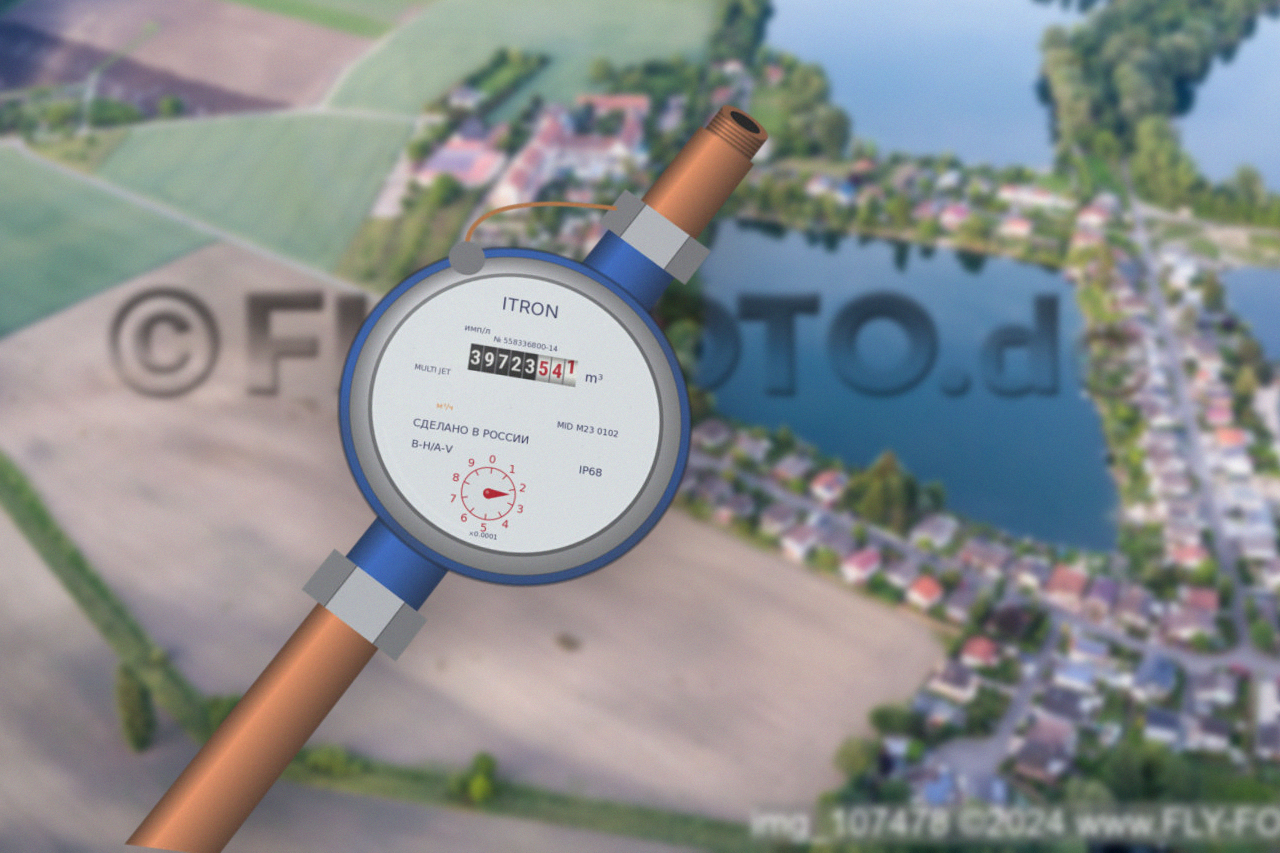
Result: 39723.5412
